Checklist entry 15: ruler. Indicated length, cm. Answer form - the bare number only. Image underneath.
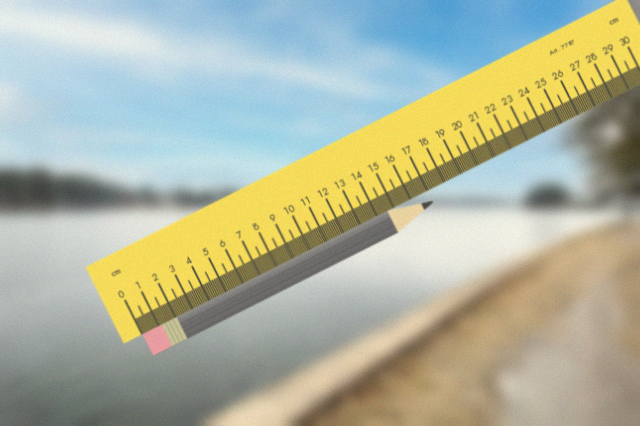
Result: 17
